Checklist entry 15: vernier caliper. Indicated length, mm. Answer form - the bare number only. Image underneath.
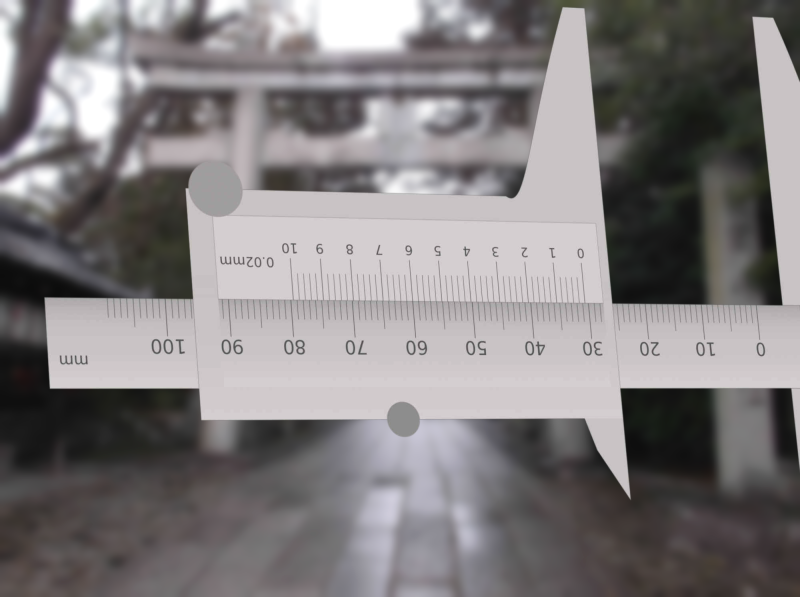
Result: 30.6
